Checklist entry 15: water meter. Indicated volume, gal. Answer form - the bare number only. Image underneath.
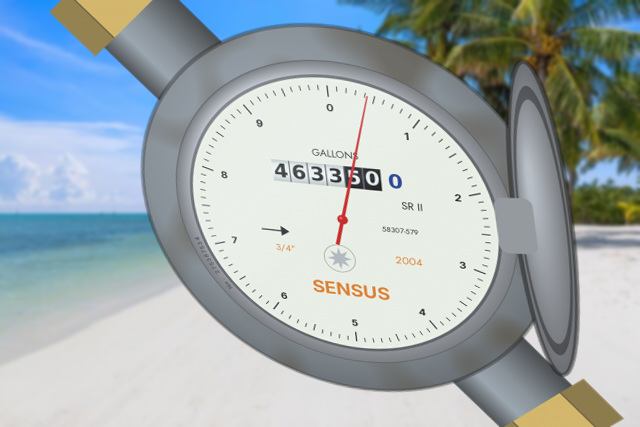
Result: 4633500.4
